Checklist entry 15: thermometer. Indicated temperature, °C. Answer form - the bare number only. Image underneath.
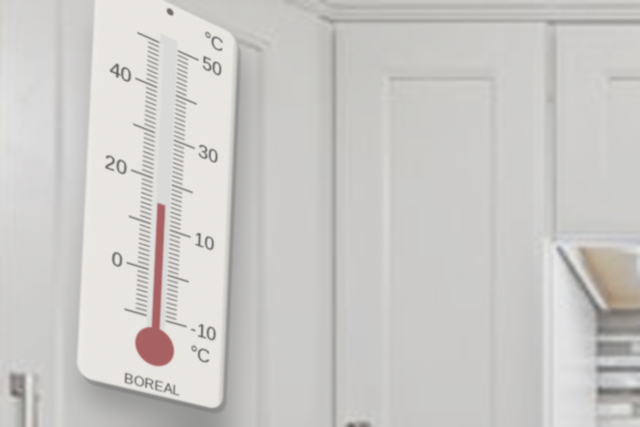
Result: 15
